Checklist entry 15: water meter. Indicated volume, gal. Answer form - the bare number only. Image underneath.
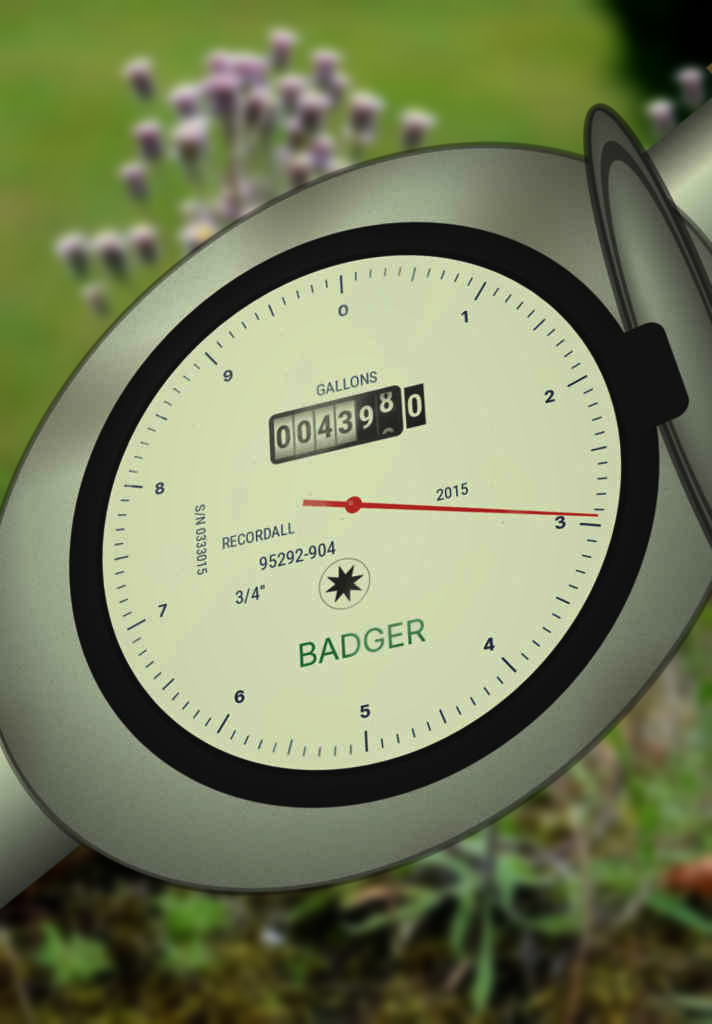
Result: 43982.9
